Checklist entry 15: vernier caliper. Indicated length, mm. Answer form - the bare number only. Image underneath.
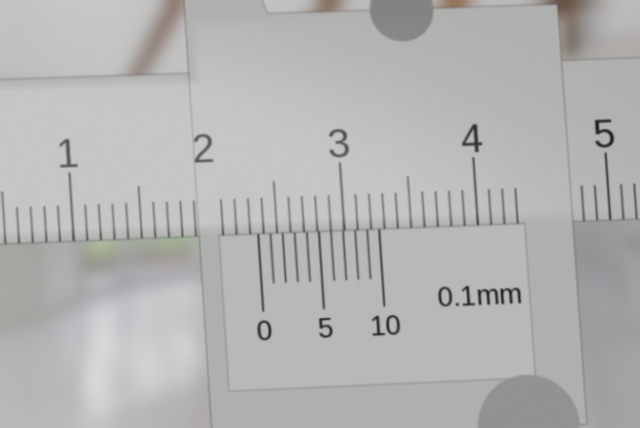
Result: 23.6
